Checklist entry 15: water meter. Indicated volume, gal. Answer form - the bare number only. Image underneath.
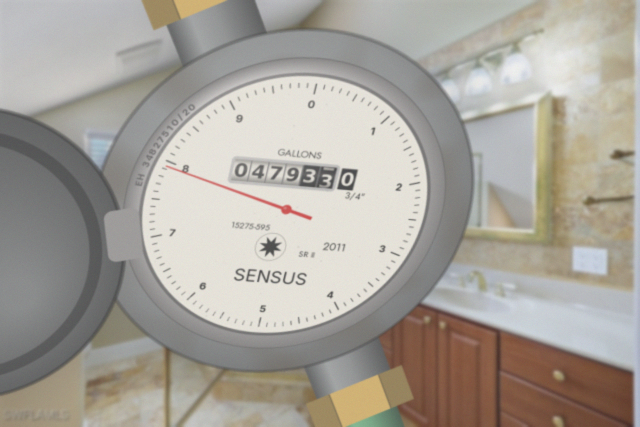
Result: 479327.9
